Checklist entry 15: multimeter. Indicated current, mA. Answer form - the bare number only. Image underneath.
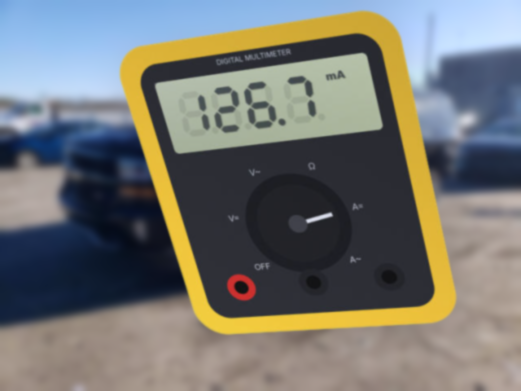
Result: 126.7
